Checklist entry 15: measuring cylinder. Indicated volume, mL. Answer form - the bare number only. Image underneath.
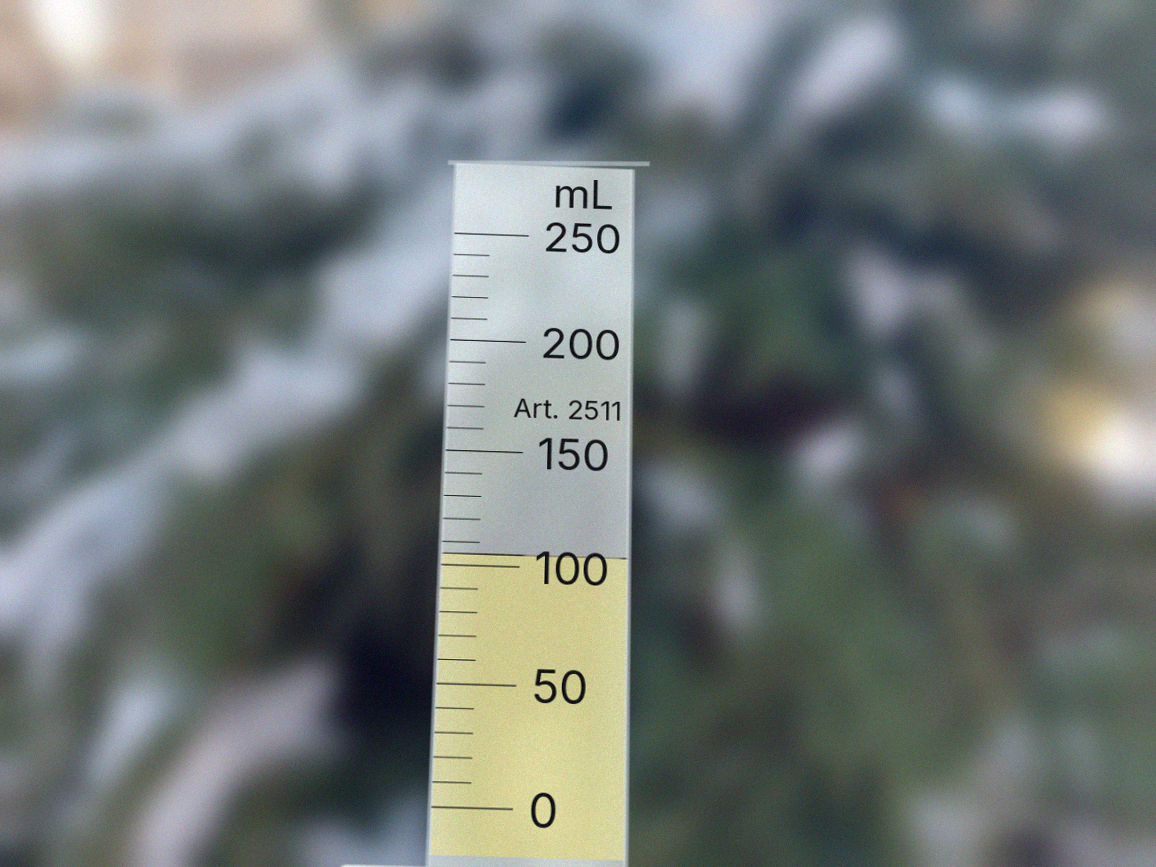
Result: 105
